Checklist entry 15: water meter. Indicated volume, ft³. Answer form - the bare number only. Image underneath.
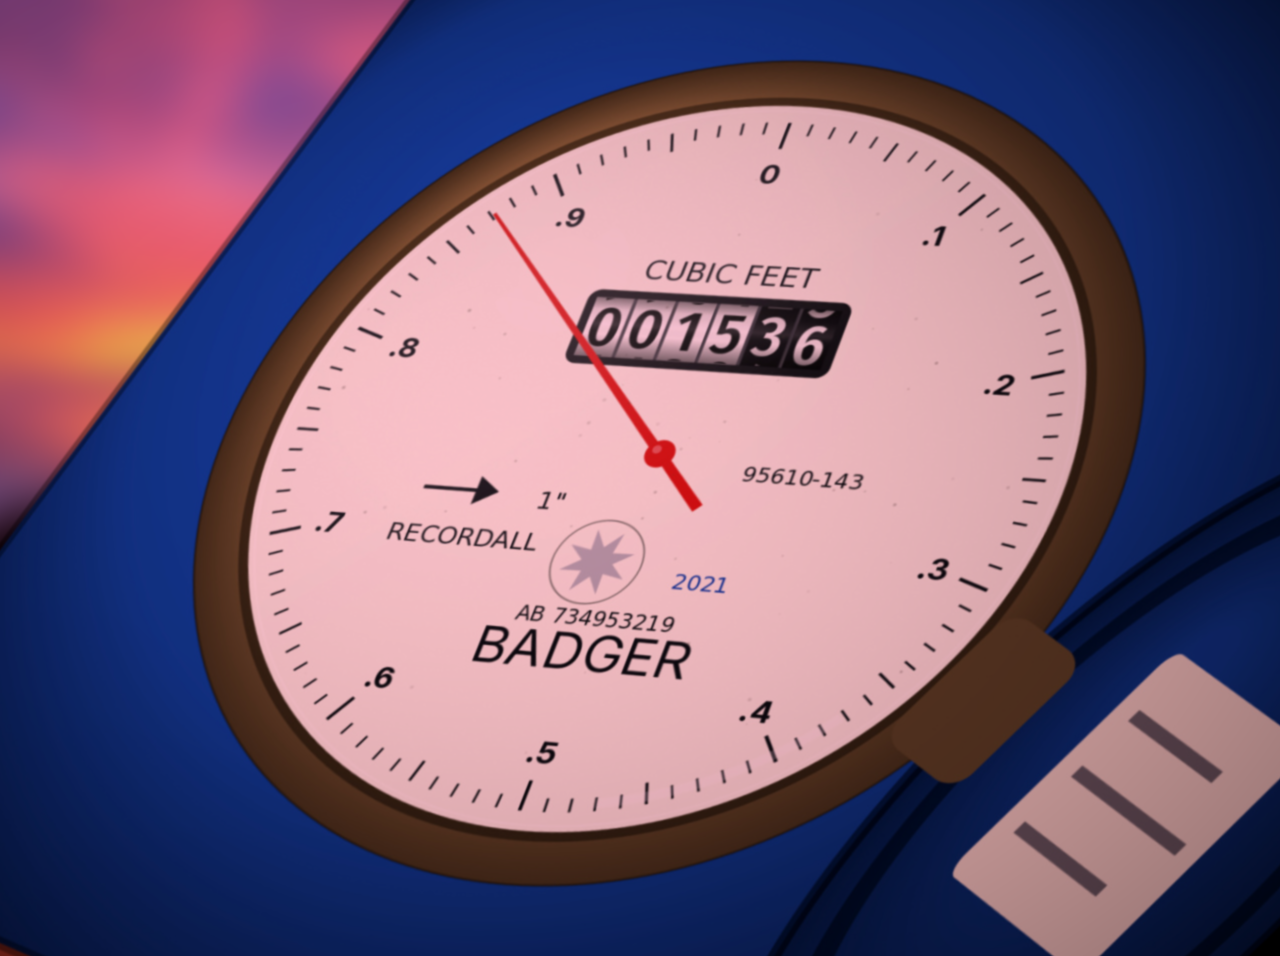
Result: 1535.87
